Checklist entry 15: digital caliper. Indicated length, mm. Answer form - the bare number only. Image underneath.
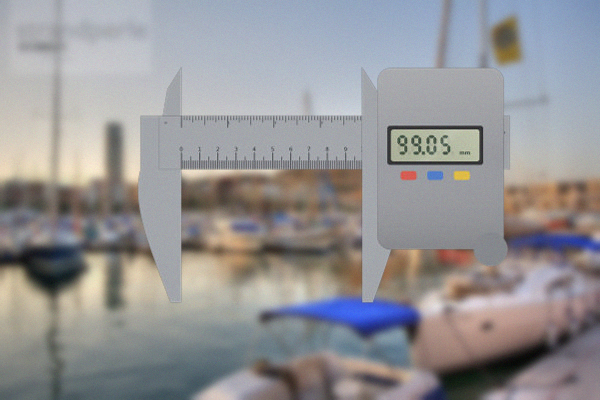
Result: 99.05
